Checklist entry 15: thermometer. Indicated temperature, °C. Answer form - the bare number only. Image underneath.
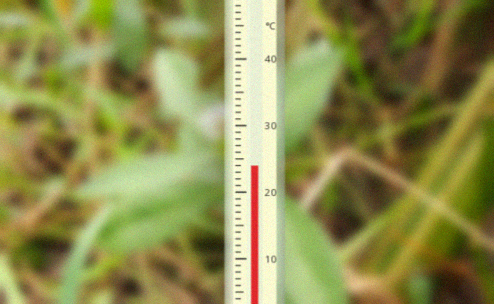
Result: 24
